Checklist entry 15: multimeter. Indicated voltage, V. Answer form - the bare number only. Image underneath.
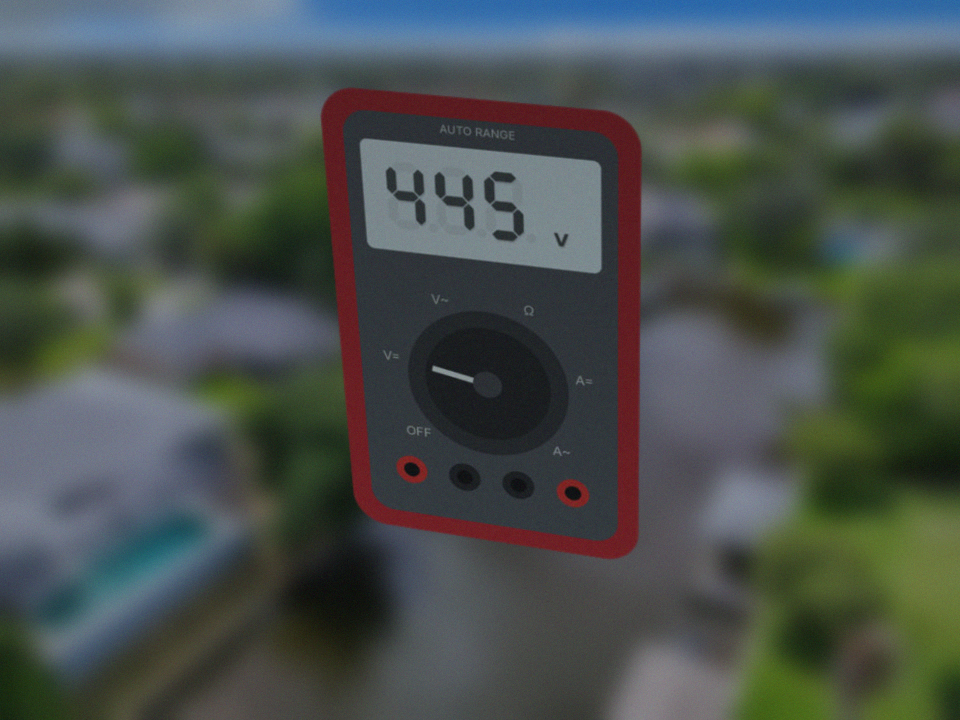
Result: 445
